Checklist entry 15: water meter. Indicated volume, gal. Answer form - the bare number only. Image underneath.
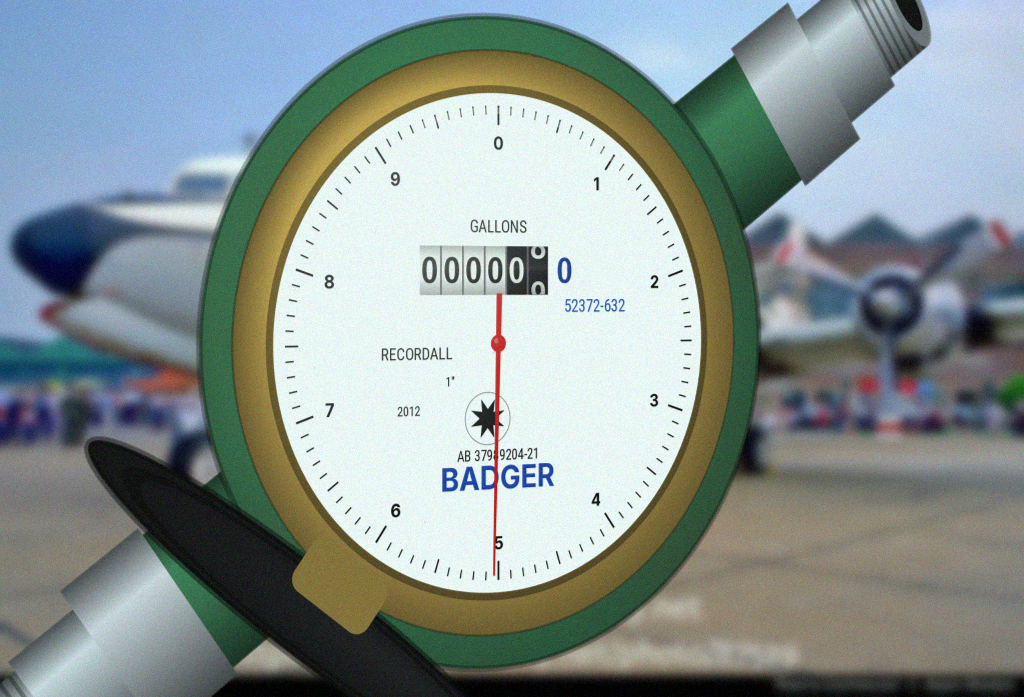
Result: 85.0
